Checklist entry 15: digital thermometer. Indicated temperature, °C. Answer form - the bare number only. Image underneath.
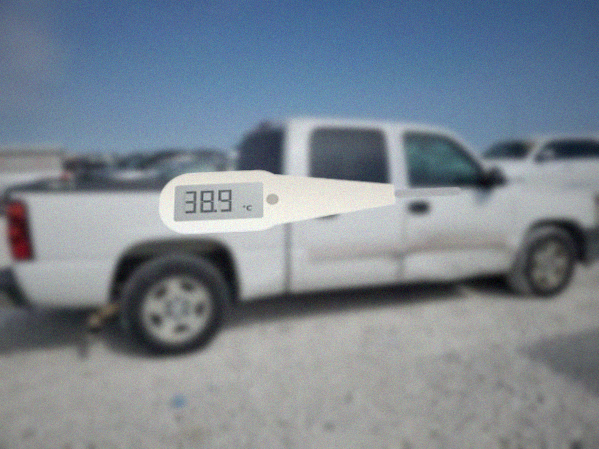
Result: 38.9
